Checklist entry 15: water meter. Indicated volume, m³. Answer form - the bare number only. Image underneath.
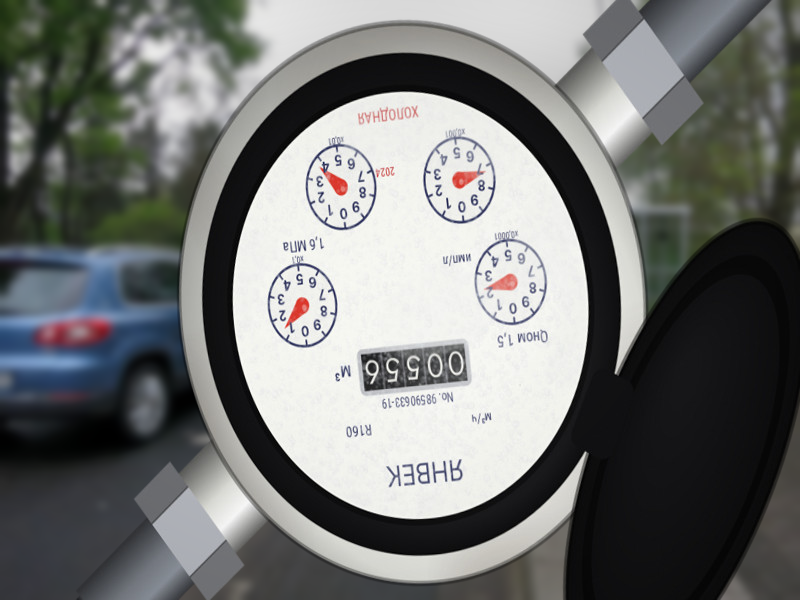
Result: 556.1372
